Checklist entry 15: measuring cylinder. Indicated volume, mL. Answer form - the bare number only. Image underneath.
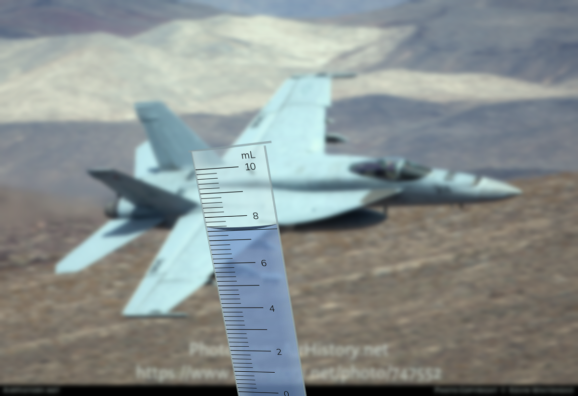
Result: 7.4
